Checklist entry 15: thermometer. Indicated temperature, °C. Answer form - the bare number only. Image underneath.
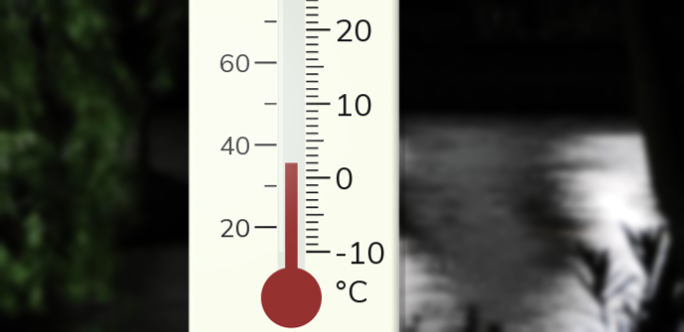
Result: 2
